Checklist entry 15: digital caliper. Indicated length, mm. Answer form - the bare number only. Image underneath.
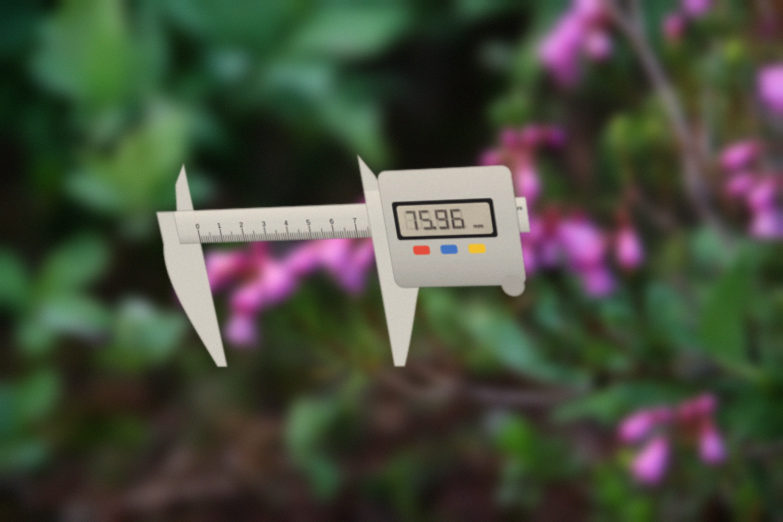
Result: 75.96
